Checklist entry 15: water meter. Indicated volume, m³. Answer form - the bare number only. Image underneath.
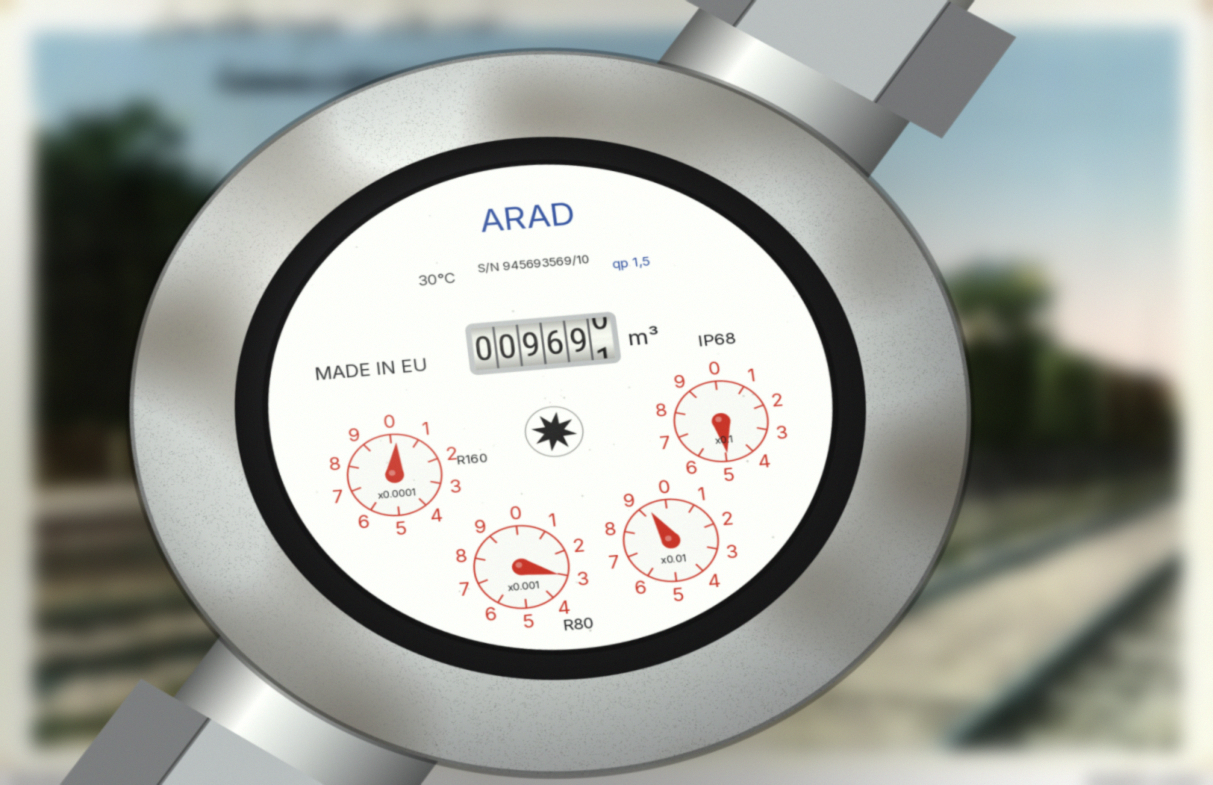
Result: 9690.4930
